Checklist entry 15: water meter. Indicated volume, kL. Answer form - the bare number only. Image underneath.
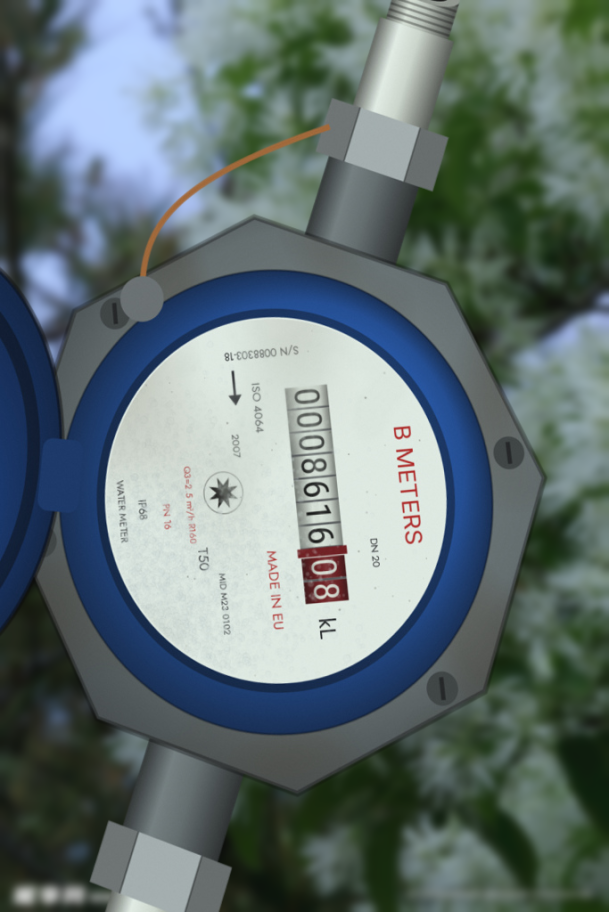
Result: 8616.08
